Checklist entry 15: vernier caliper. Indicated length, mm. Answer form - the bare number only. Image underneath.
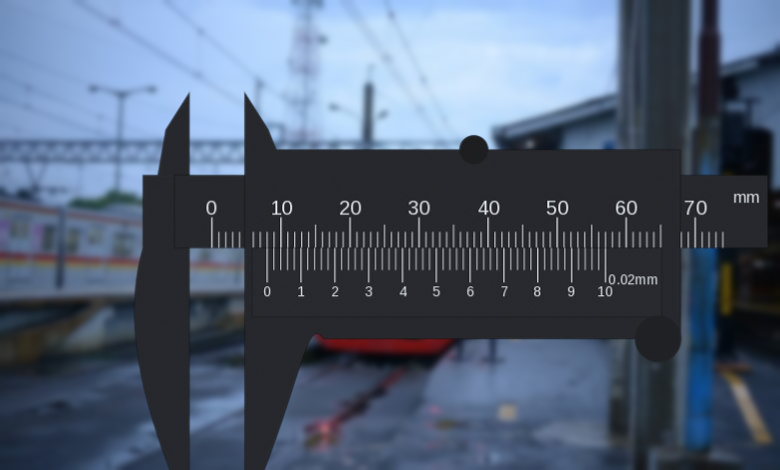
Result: 8.0
